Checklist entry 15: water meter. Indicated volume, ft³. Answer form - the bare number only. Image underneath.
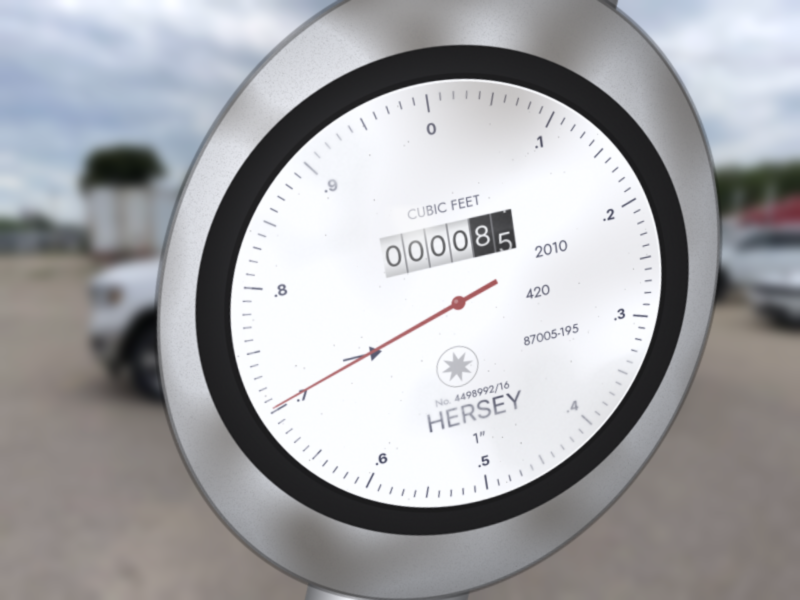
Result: 84.70
